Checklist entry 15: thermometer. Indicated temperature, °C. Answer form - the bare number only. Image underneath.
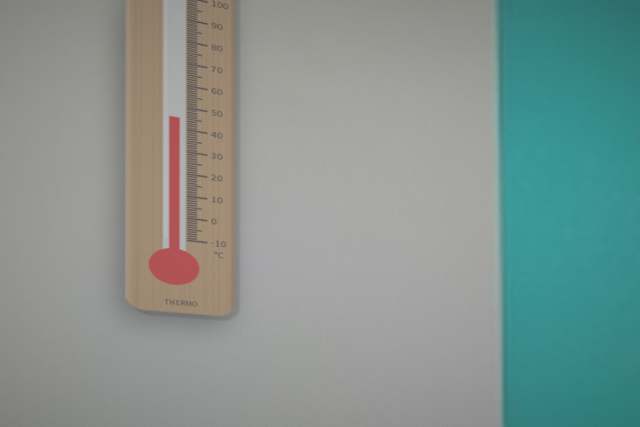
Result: 45
